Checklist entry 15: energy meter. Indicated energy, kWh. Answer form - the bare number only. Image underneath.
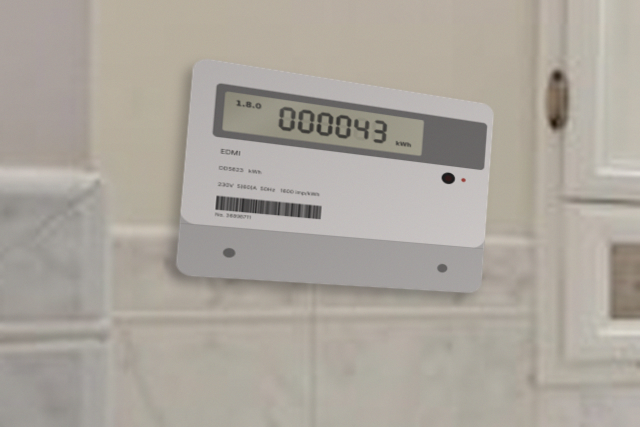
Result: 43
